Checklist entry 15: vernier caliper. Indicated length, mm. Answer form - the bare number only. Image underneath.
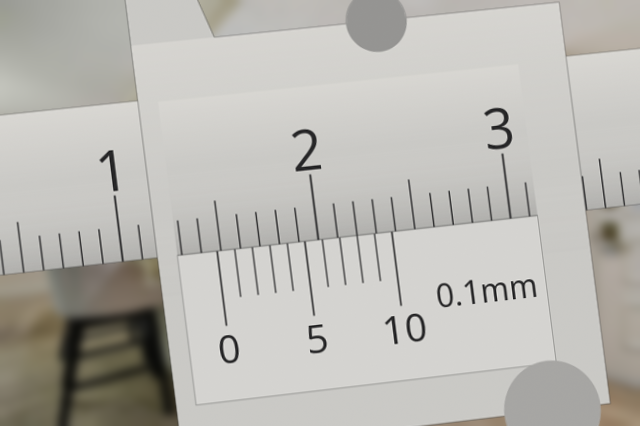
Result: 14.8
